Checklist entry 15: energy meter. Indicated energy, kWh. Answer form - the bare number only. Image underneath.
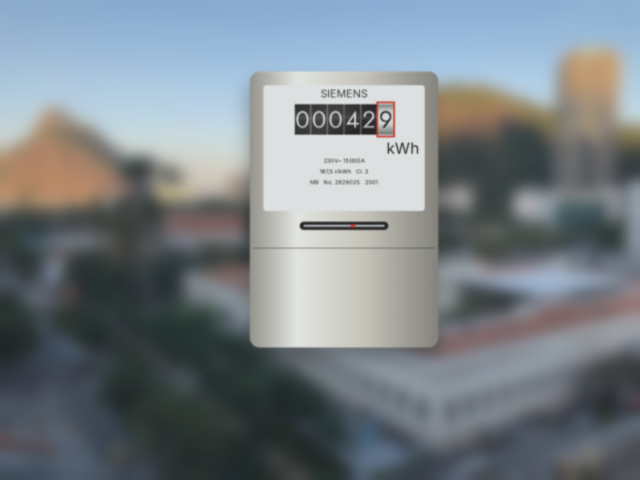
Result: 42.9
